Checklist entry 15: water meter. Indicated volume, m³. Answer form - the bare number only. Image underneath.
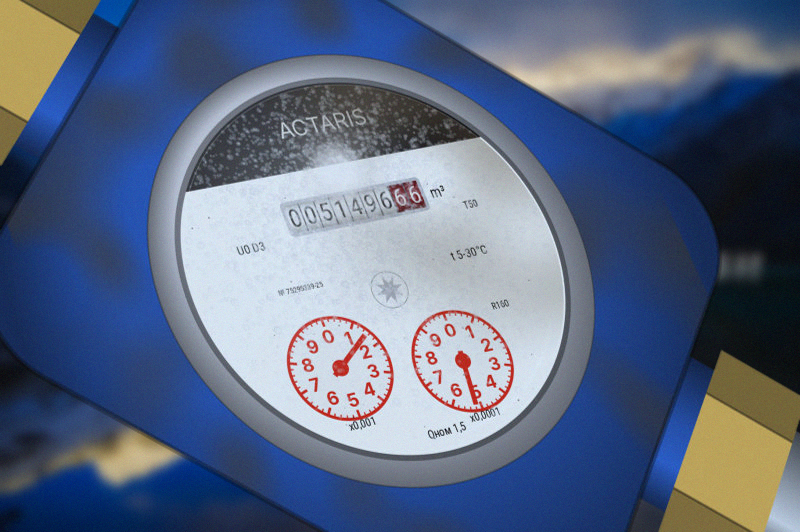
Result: 51496.6615
